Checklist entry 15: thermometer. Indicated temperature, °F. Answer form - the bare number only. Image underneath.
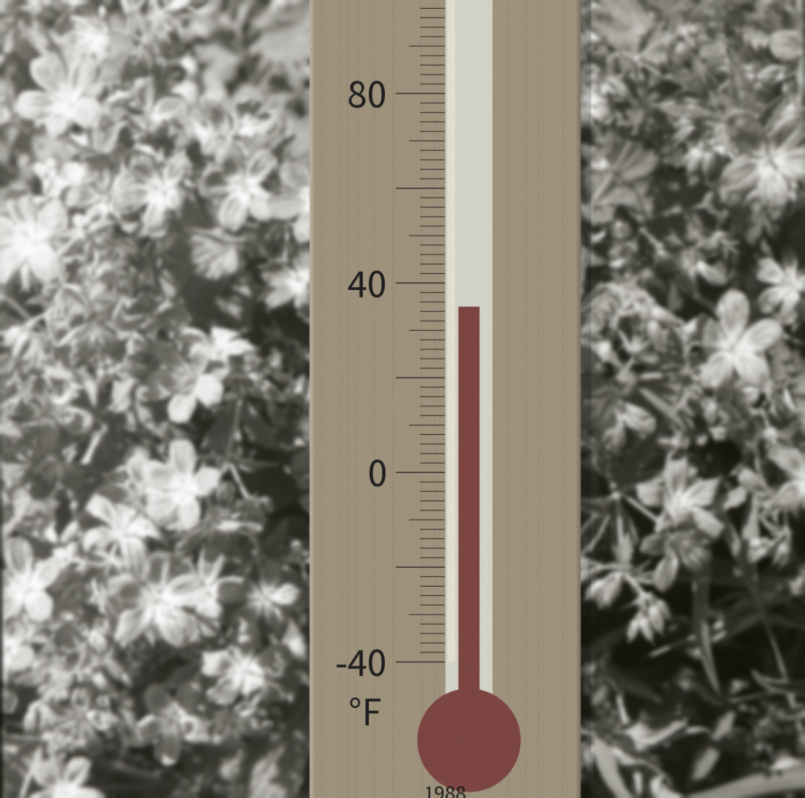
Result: 35
